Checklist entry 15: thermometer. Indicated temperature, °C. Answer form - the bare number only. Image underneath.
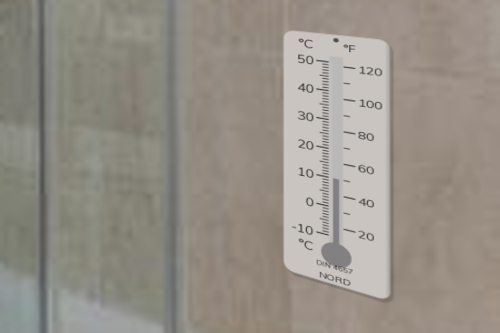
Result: 10
